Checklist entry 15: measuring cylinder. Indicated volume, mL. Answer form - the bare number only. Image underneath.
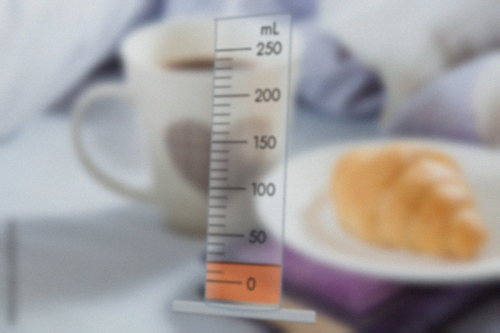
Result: 20
